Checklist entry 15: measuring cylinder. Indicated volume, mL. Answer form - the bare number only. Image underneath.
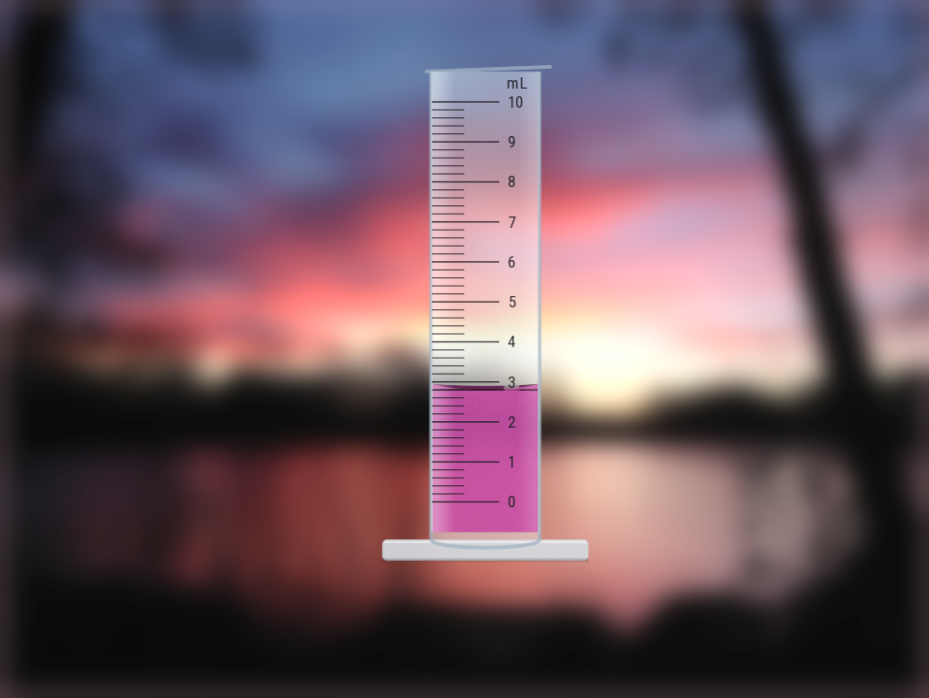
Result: 2.8
